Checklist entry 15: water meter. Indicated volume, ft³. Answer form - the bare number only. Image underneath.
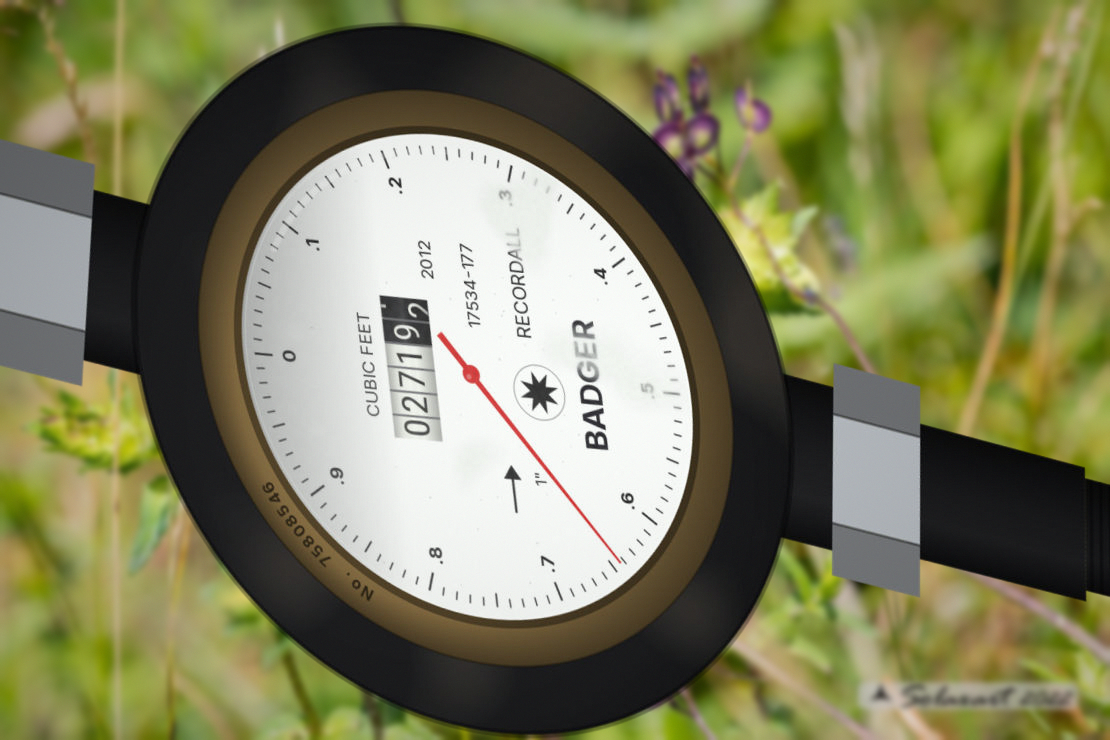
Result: 27191.64
